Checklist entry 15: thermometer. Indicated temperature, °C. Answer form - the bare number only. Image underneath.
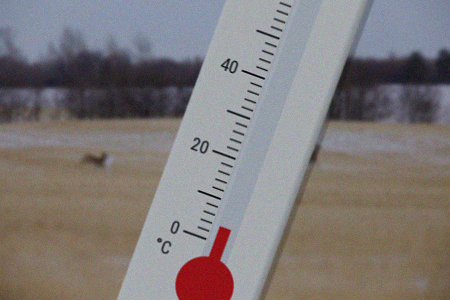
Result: 4
